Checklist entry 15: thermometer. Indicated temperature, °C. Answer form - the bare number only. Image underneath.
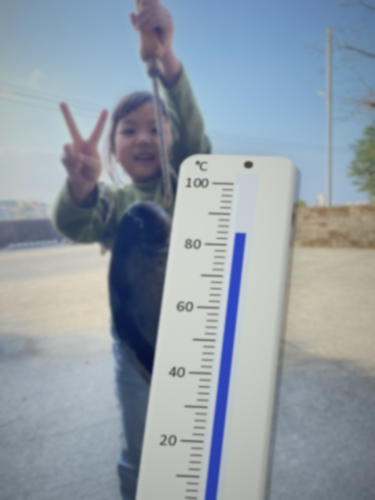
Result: 84
